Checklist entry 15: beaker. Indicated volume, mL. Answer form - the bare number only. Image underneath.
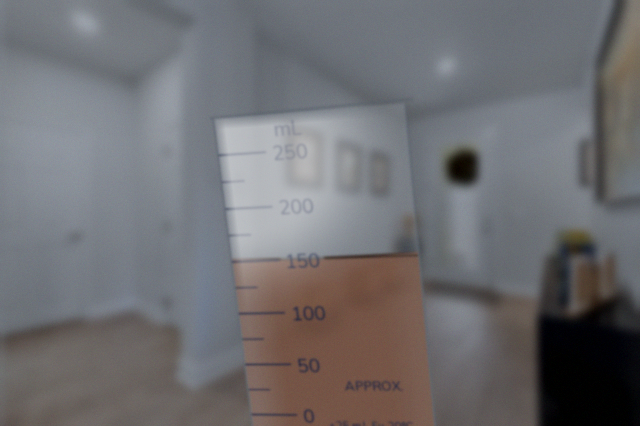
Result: 150
